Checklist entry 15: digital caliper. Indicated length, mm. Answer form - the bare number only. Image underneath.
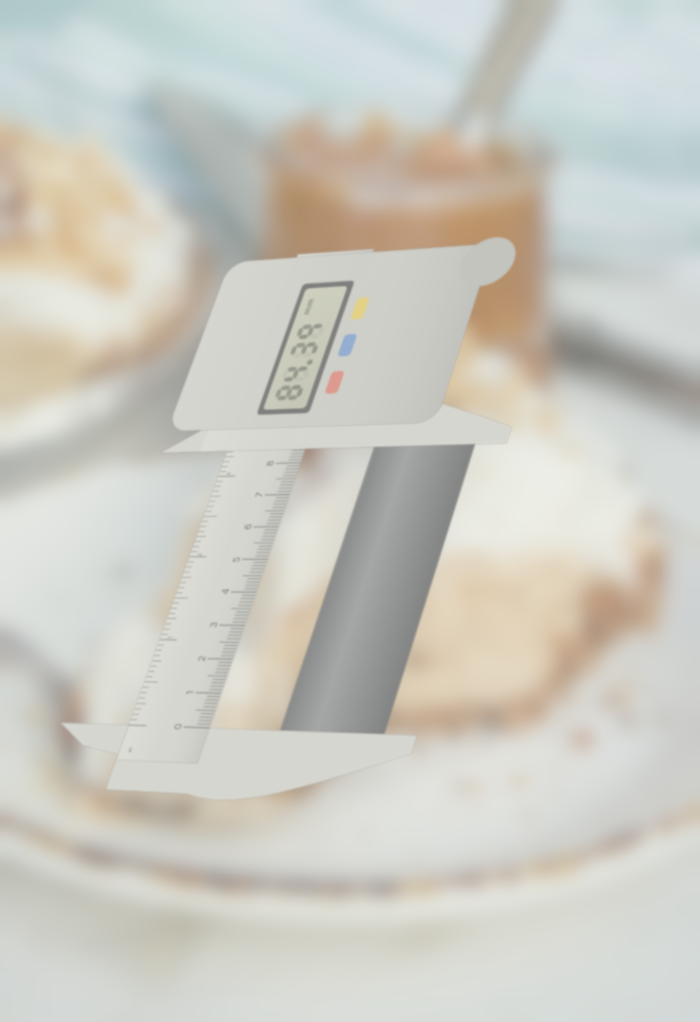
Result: 84.39
